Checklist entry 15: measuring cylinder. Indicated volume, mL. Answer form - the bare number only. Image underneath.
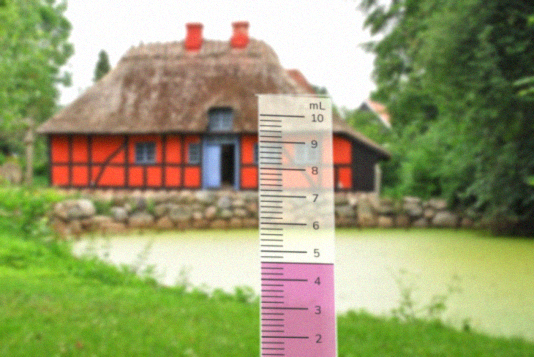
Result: 4.6
